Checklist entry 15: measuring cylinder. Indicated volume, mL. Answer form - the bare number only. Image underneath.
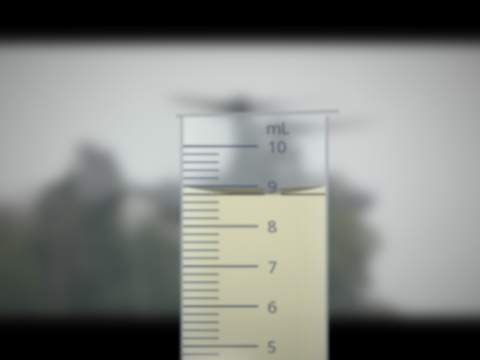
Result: 8.8
